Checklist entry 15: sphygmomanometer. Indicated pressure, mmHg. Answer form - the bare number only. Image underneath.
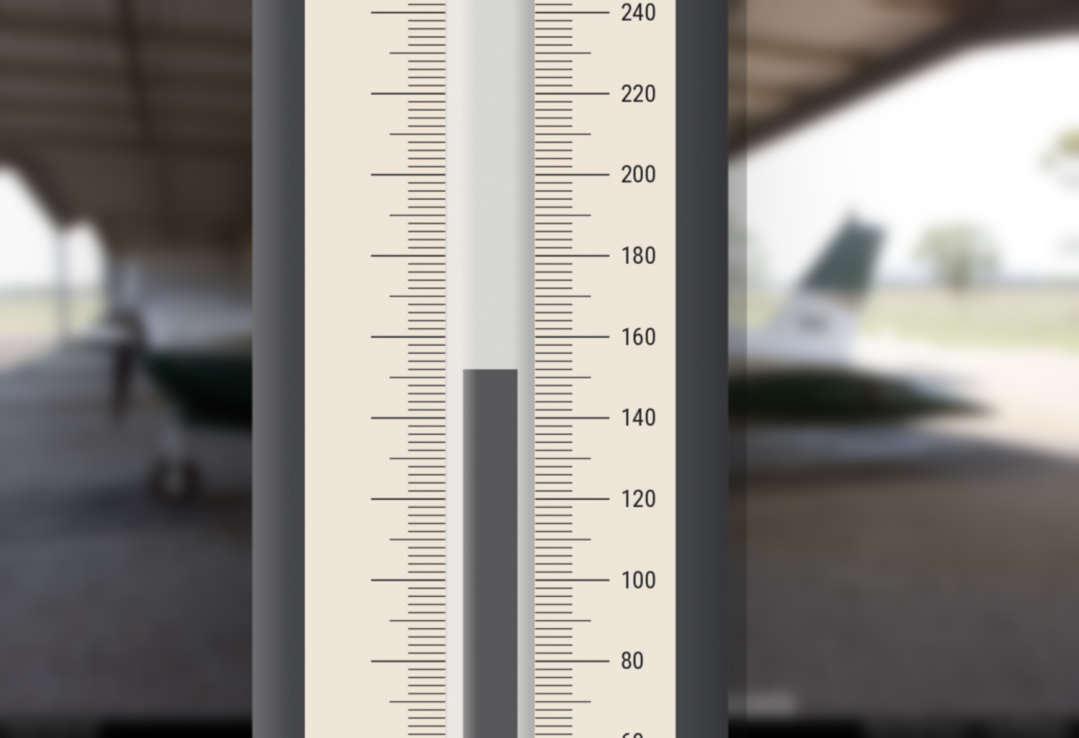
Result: 152
